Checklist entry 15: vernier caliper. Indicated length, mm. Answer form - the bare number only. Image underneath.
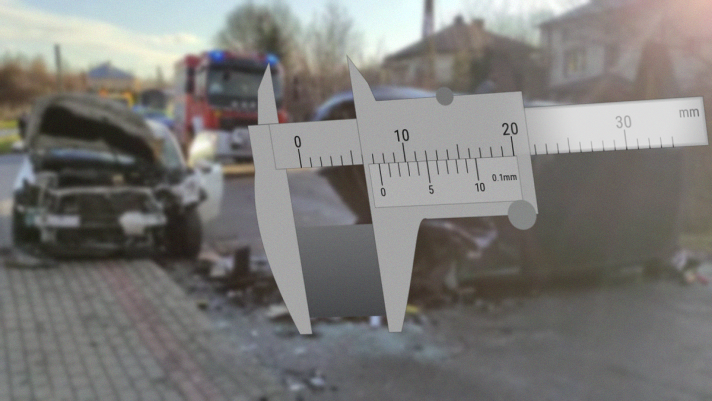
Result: 7.5
